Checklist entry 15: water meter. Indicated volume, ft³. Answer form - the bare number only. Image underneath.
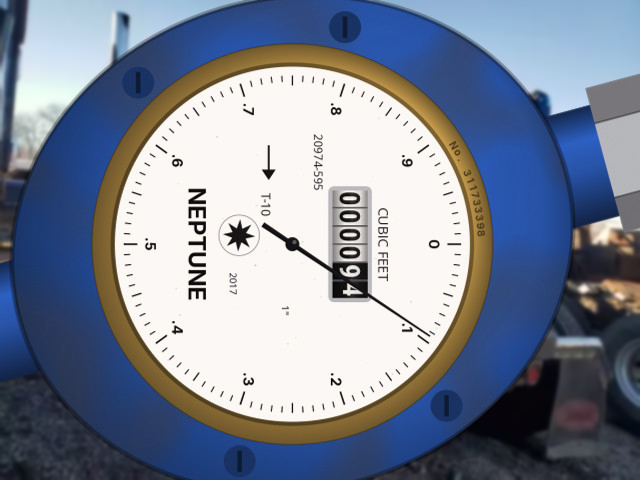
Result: 94.09
